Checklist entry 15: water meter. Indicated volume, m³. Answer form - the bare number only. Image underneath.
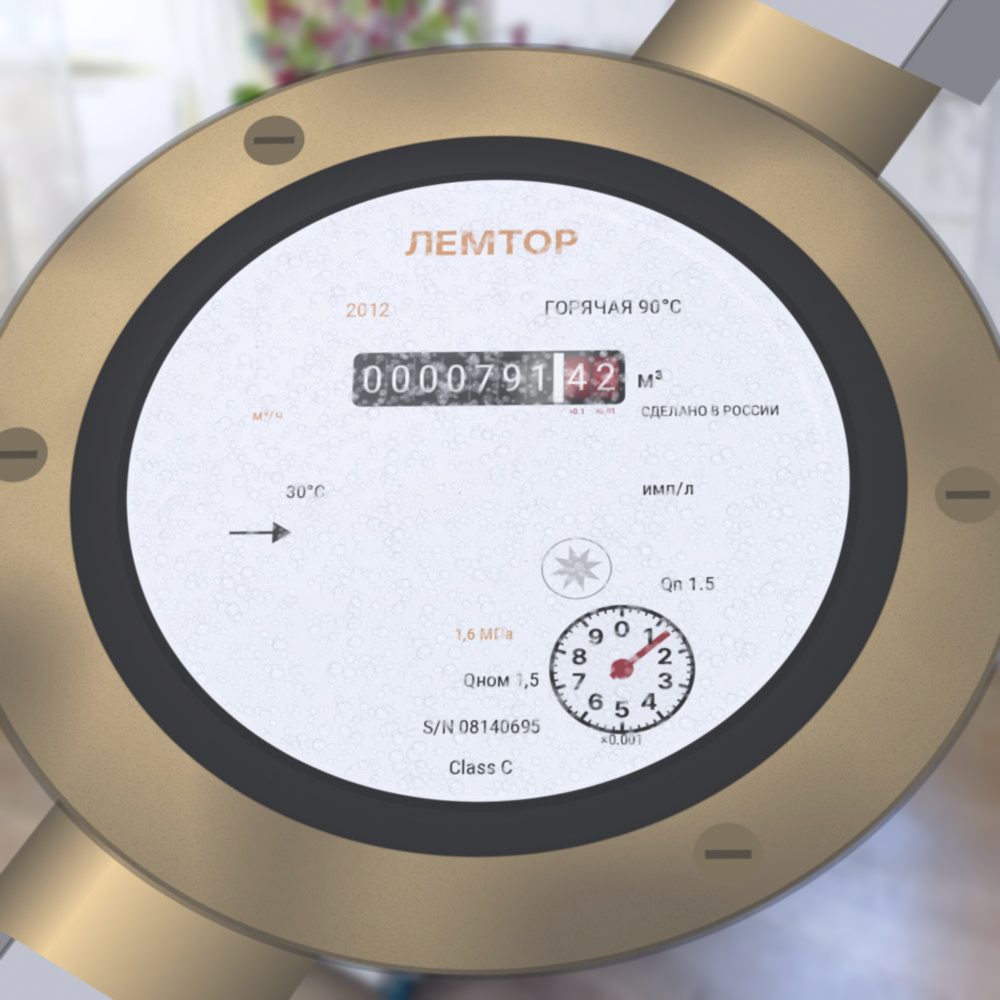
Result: 791.421
